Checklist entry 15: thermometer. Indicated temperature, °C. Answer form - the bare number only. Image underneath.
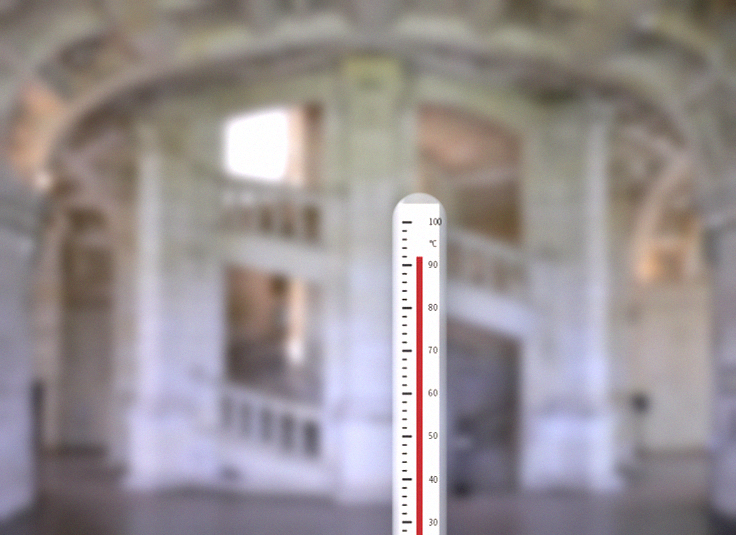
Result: 92
